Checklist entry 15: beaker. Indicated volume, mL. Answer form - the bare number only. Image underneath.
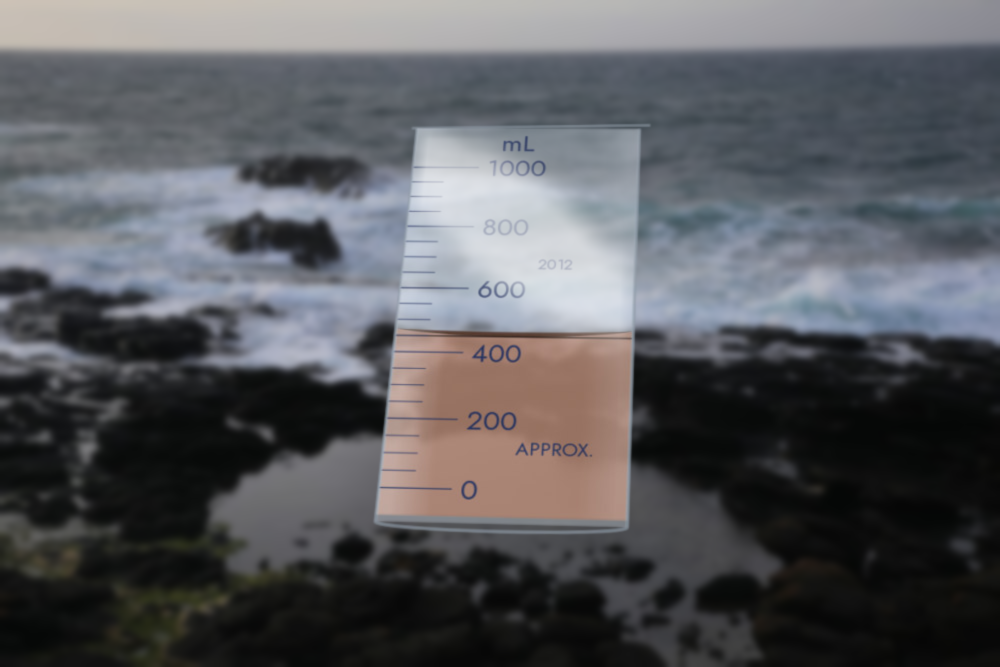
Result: 450
